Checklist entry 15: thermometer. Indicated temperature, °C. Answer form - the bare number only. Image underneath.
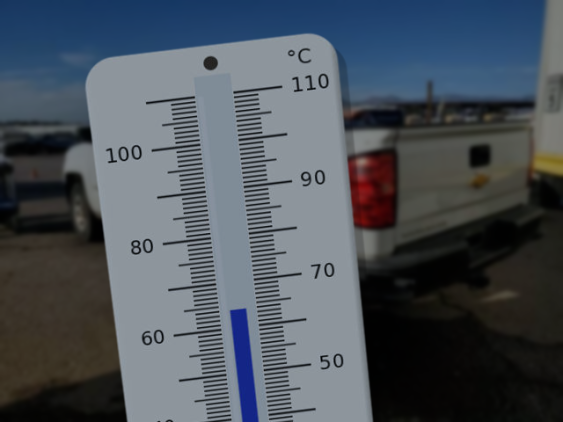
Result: 64
